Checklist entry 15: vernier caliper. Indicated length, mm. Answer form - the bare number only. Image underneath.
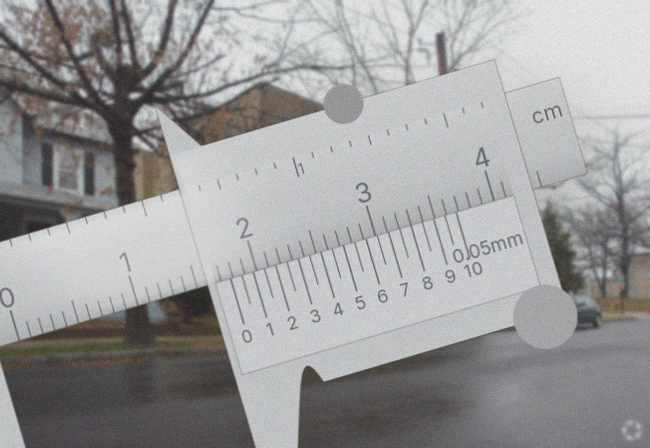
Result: 17.8
